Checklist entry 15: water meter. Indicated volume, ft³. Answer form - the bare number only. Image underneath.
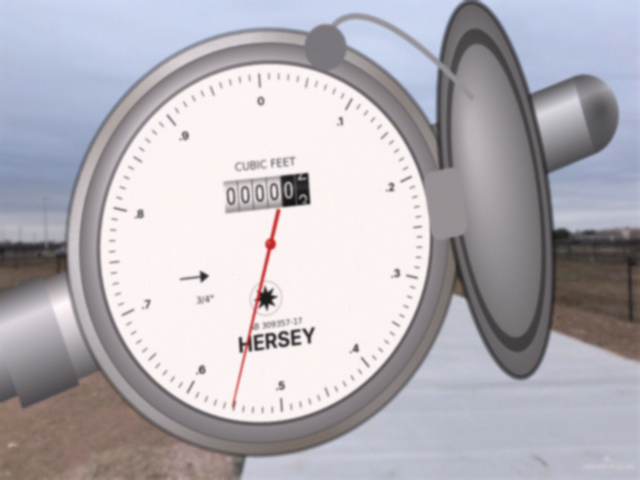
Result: 2.55
